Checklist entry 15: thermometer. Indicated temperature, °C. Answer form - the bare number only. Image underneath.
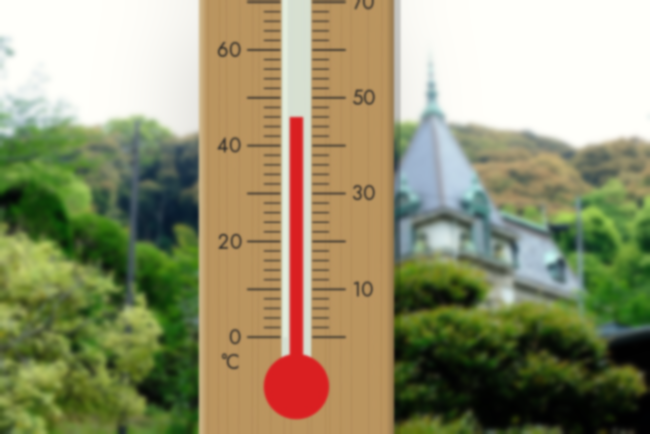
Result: 46
